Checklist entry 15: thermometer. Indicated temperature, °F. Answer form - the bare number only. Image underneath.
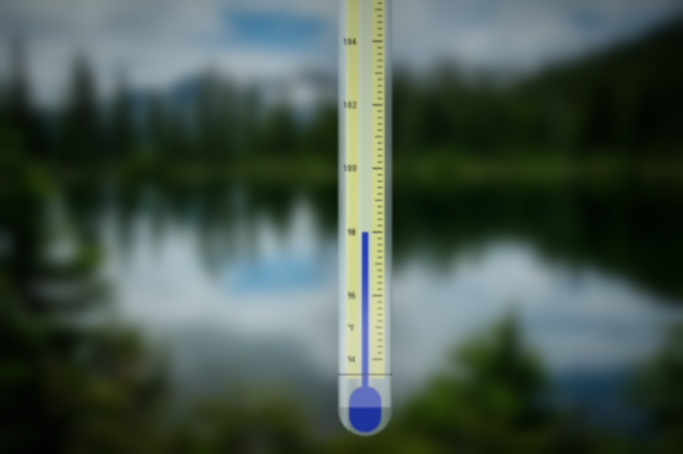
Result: 98
